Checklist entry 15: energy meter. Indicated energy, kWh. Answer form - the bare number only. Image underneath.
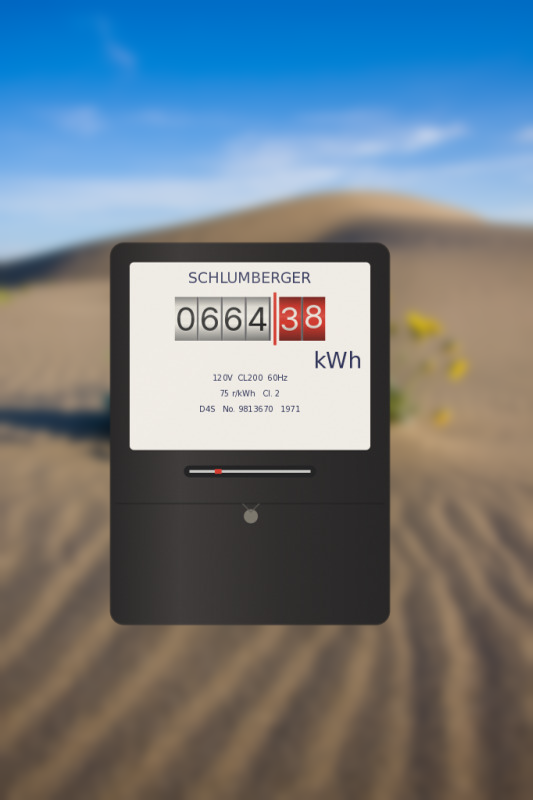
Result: 664.38
